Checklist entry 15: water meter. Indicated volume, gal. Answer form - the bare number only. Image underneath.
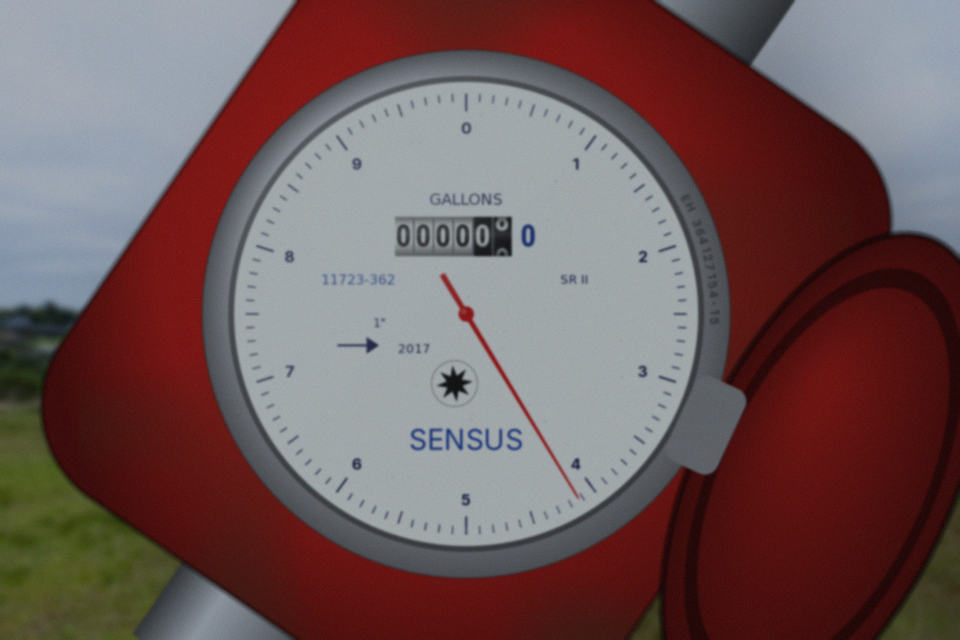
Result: 84.1
